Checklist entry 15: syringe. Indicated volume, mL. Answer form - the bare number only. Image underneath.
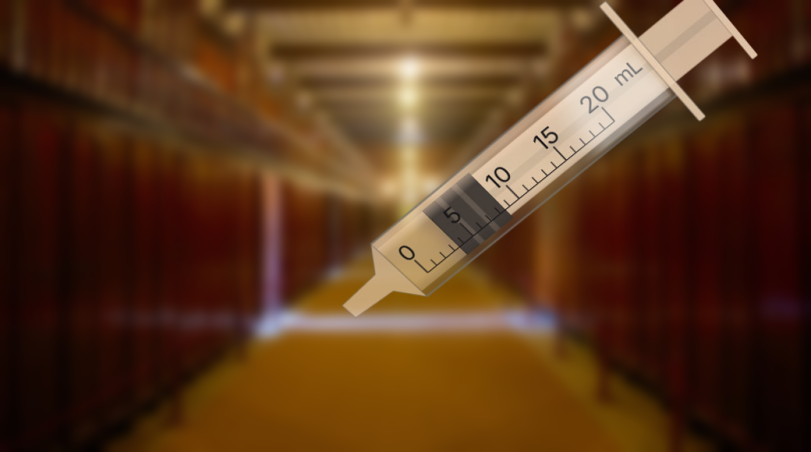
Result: 3.5
